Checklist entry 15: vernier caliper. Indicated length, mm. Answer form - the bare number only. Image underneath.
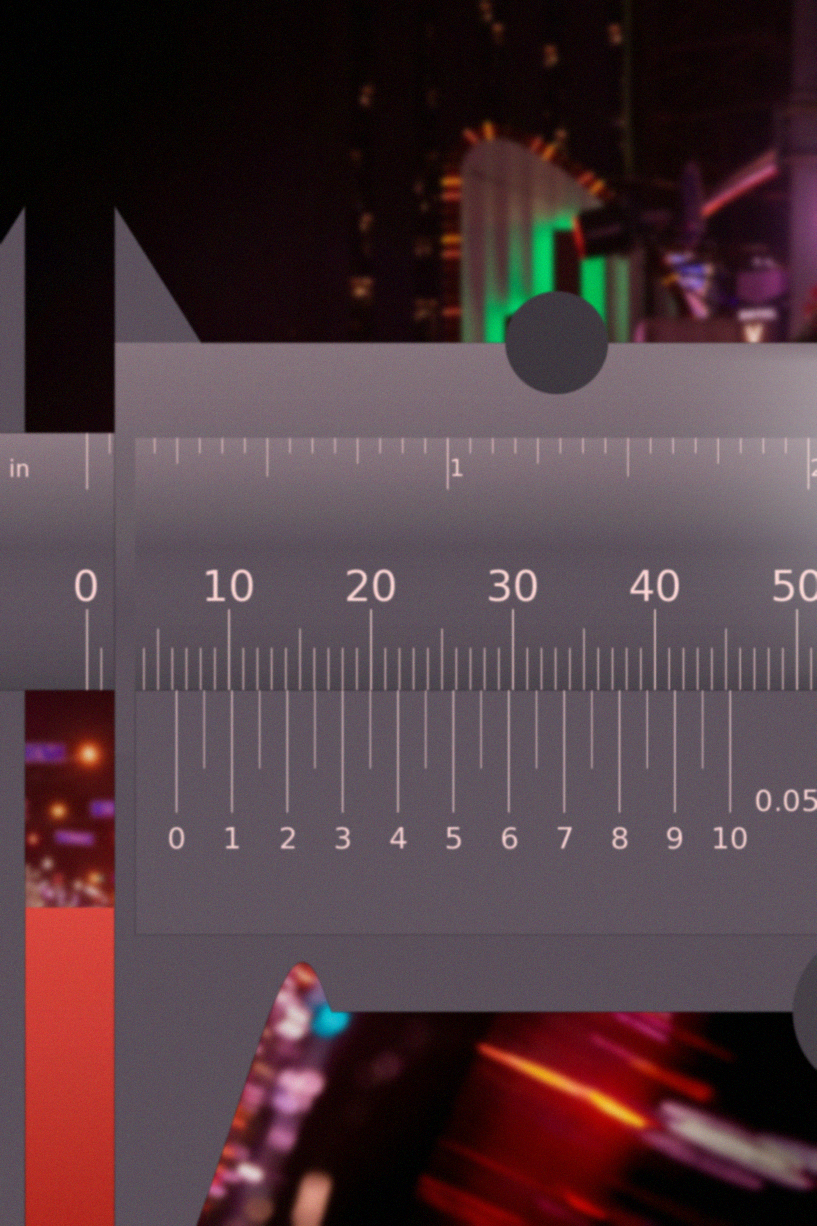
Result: 6.3
